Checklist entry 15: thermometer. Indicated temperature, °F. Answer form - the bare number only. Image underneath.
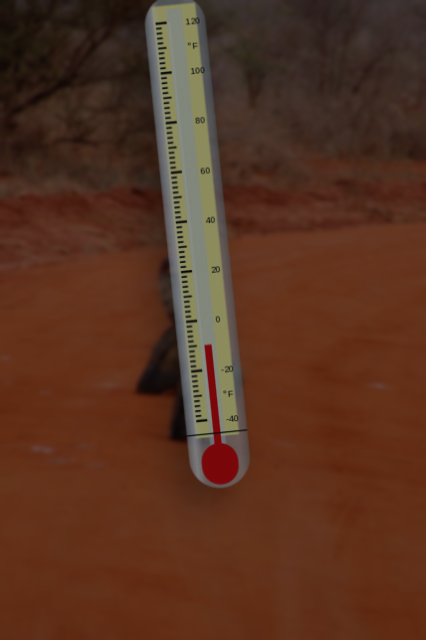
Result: -10
